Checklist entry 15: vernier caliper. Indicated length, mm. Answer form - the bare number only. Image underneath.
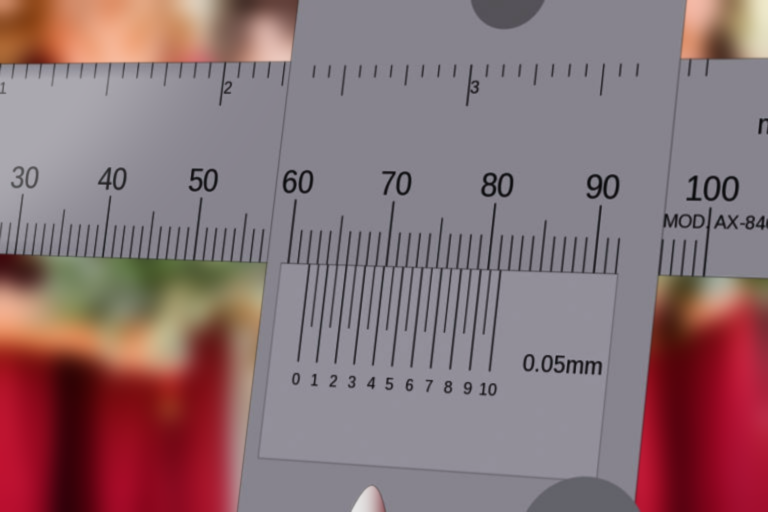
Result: 62.2
